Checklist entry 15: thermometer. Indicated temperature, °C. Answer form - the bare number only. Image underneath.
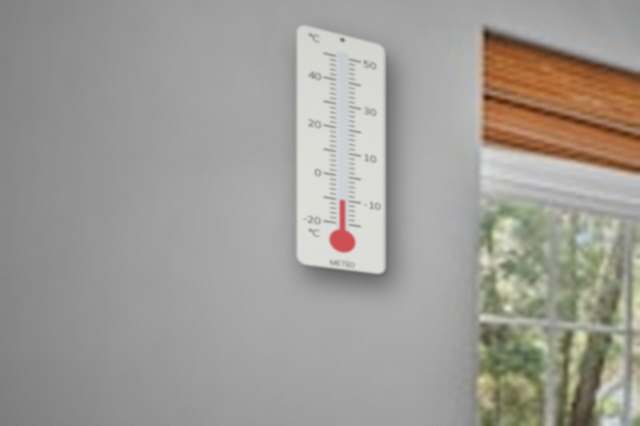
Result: -10
